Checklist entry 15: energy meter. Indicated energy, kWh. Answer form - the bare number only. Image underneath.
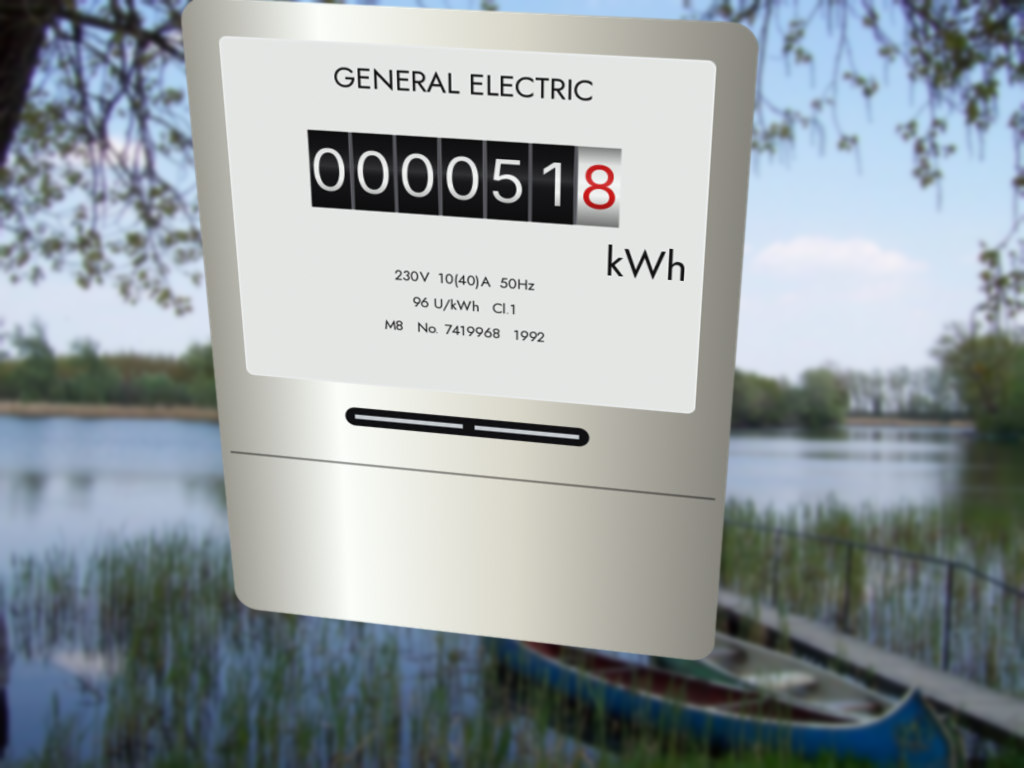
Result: 51.8
